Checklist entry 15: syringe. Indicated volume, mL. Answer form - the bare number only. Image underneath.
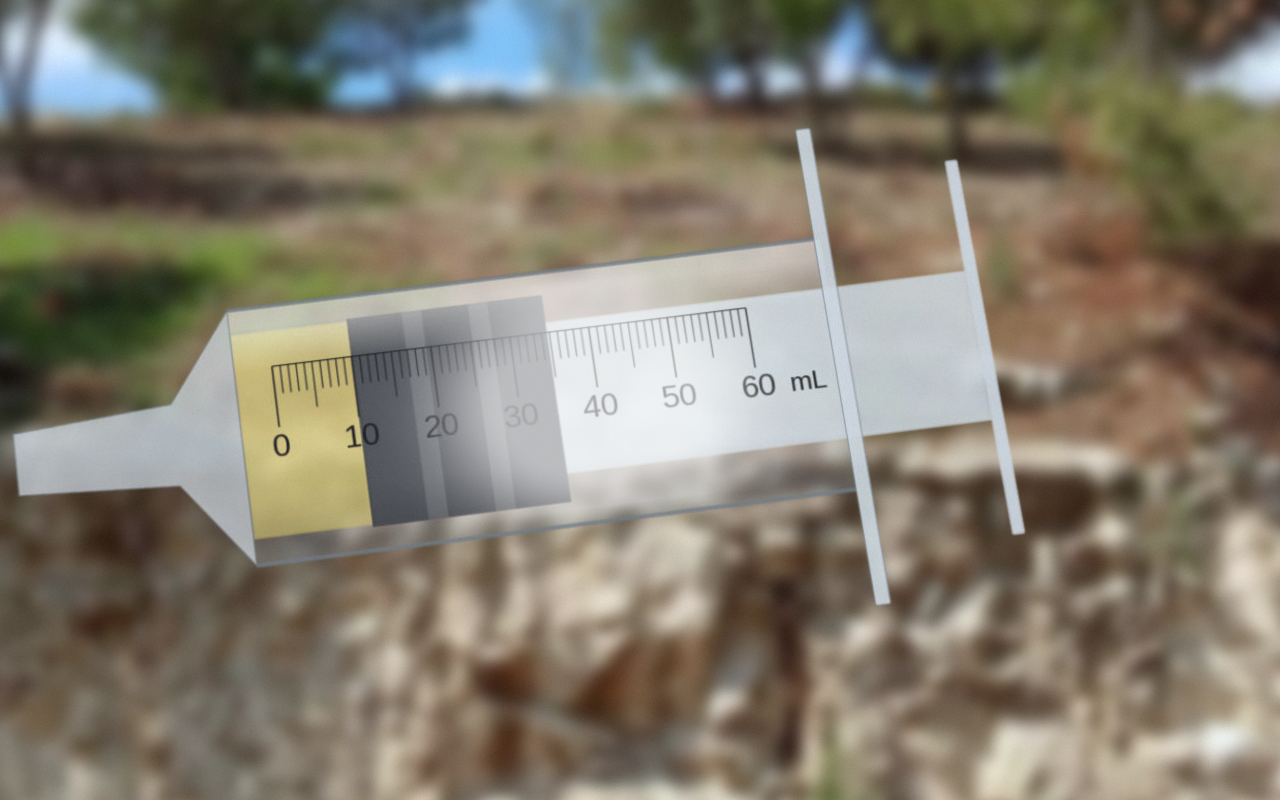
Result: 10
